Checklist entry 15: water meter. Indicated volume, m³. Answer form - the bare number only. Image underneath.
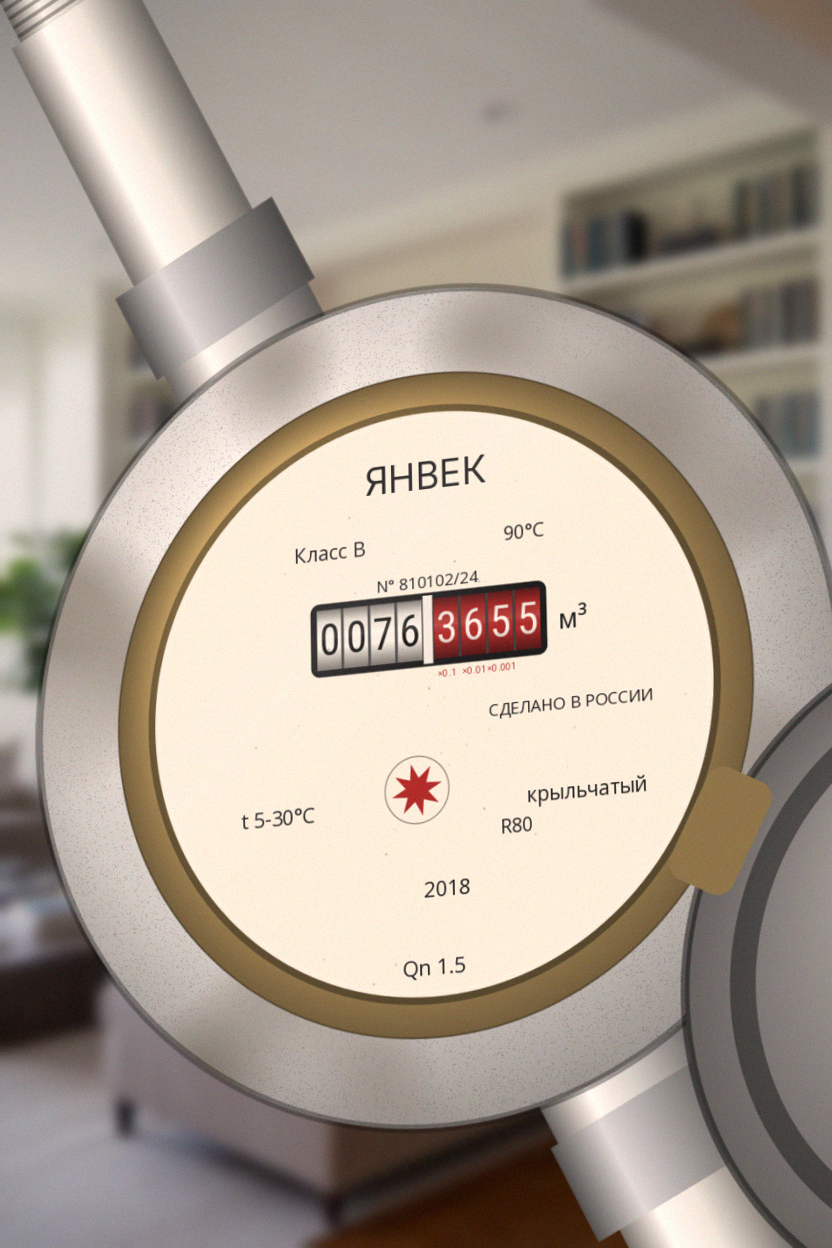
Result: 76.3655
